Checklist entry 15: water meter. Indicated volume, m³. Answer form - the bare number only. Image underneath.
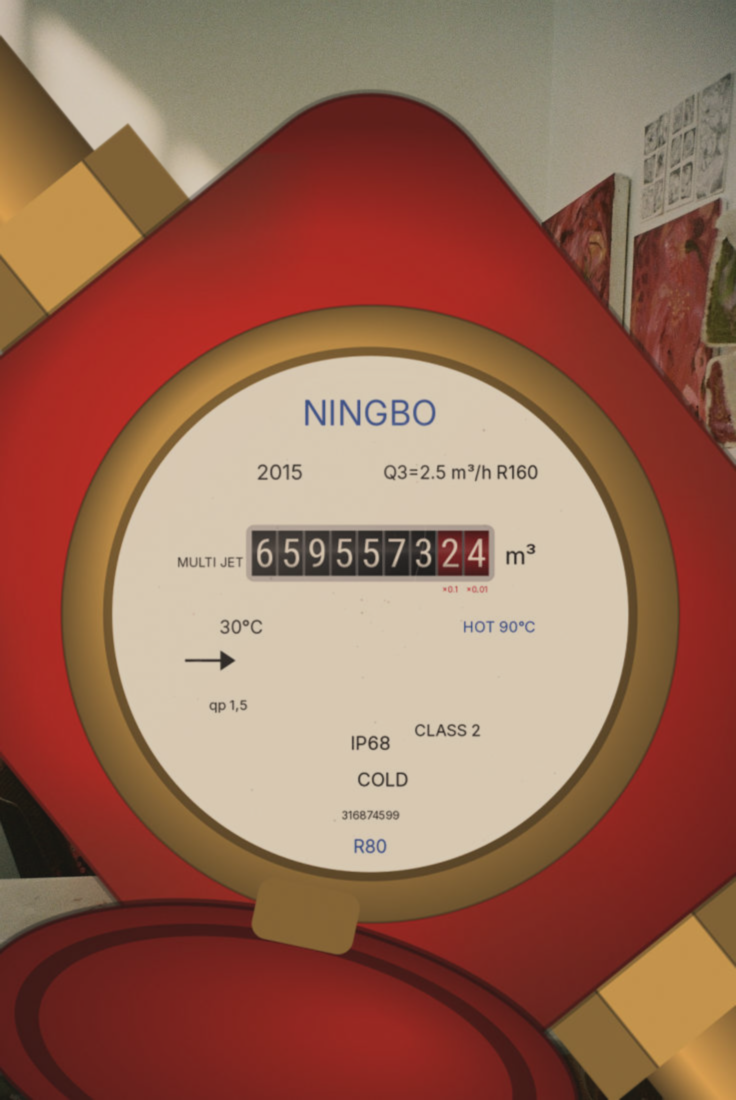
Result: 6595573.24
